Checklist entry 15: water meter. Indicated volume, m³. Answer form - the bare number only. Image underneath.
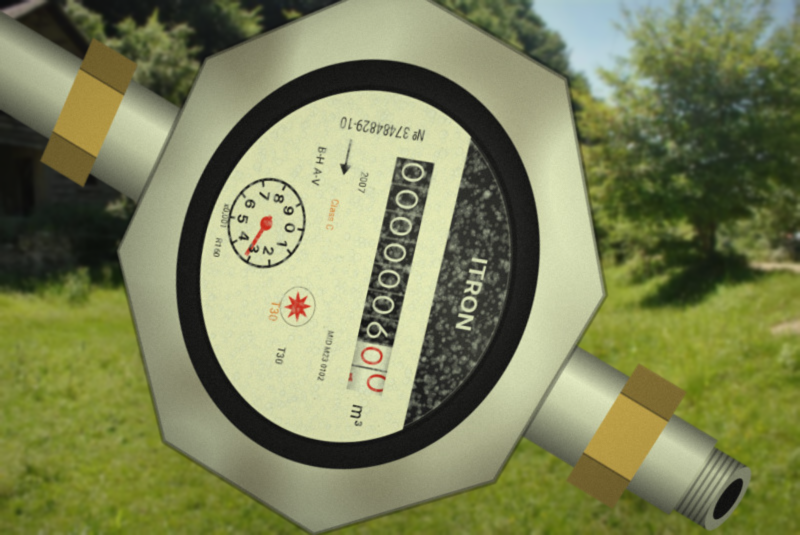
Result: 6.003
